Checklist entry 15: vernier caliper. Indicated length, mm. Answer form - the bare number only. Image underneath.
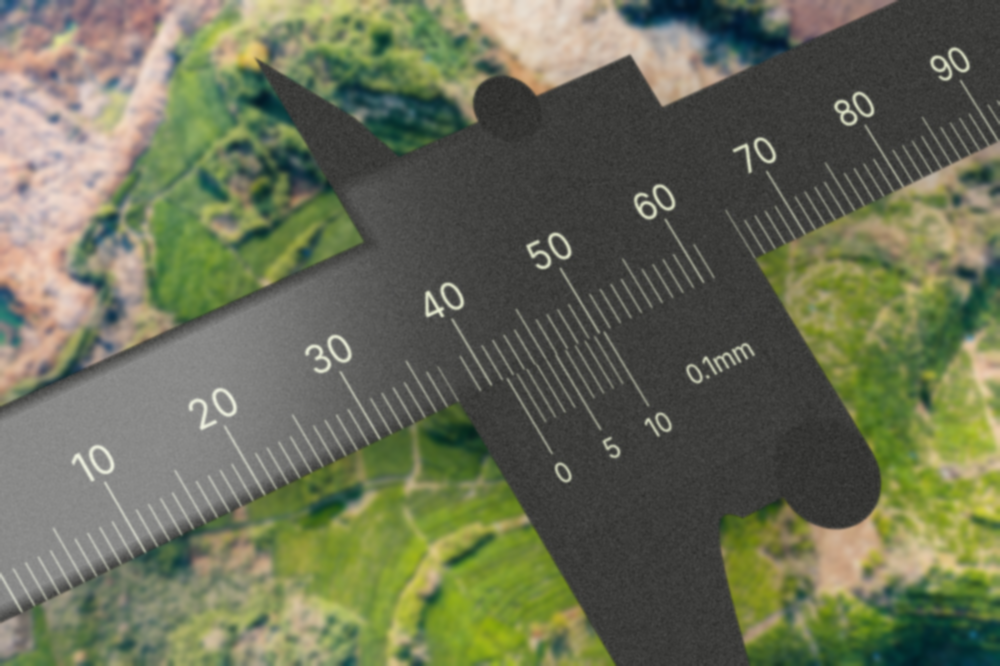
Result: 41.4
